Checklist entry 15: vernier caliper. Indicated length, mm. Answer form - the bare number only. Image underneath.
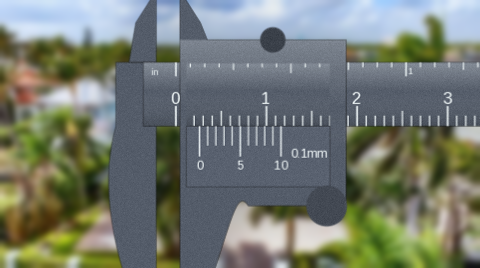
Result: 2.6
